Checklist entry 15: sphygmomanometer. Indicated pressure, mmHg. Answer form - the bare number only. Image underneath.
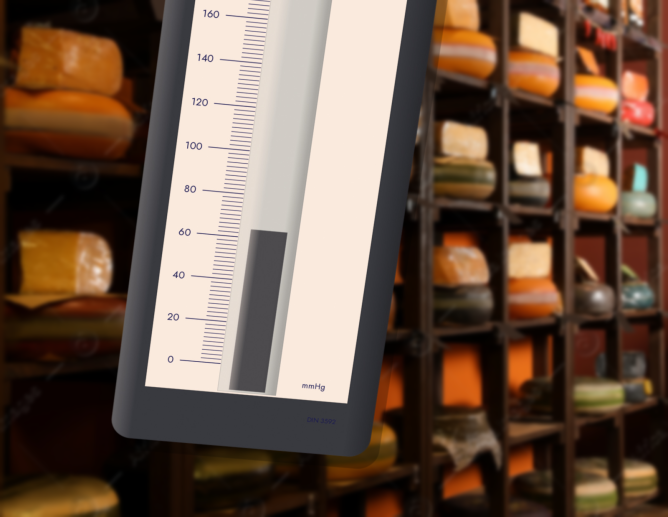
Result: 64
